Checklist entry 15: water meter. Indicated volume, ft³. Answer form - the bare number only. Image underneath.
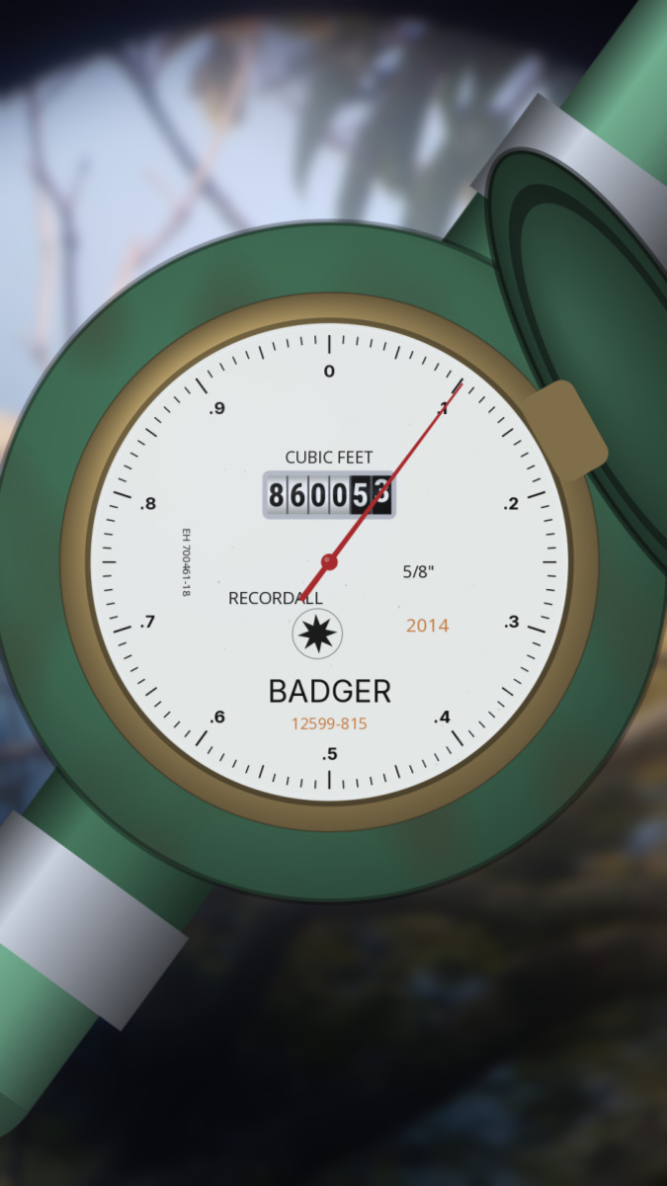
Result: 860053.10
